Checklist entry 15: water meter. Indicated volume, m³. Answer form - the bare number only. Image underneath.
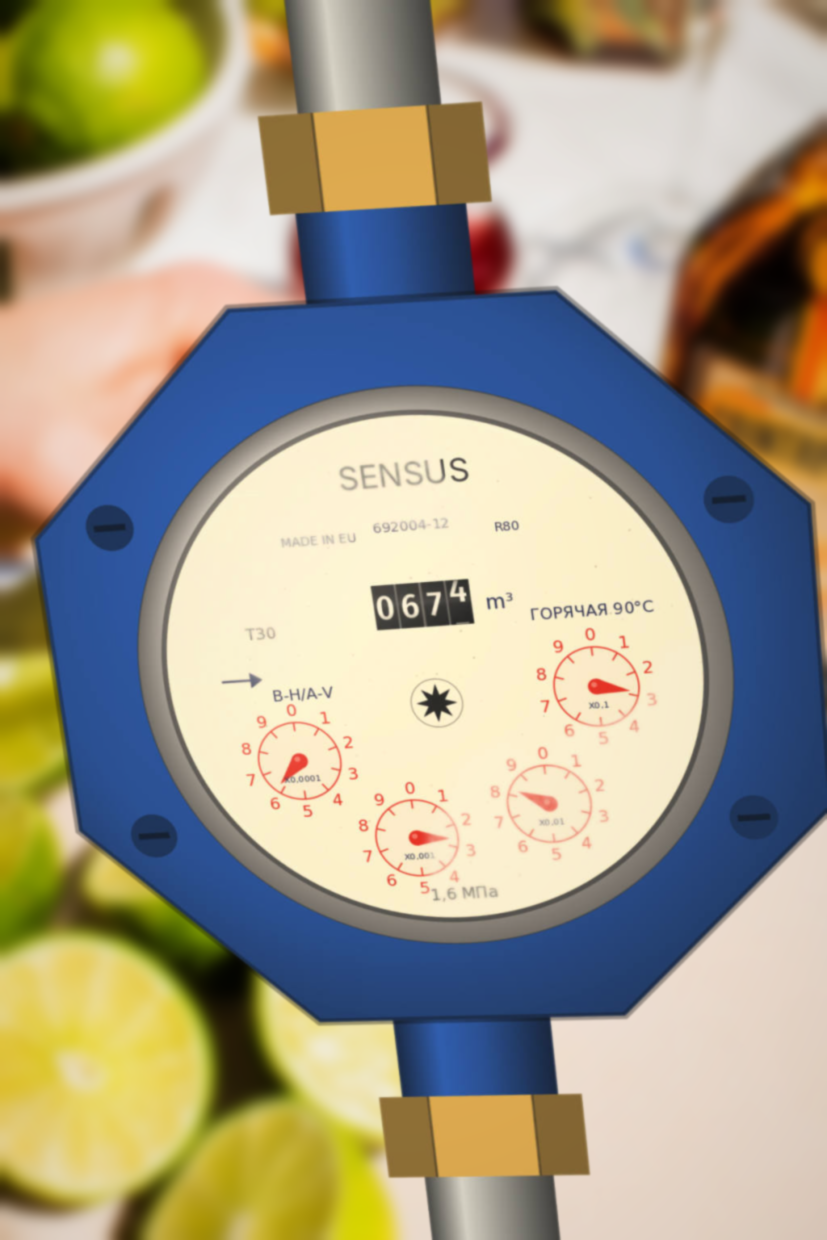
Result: 674.2826
